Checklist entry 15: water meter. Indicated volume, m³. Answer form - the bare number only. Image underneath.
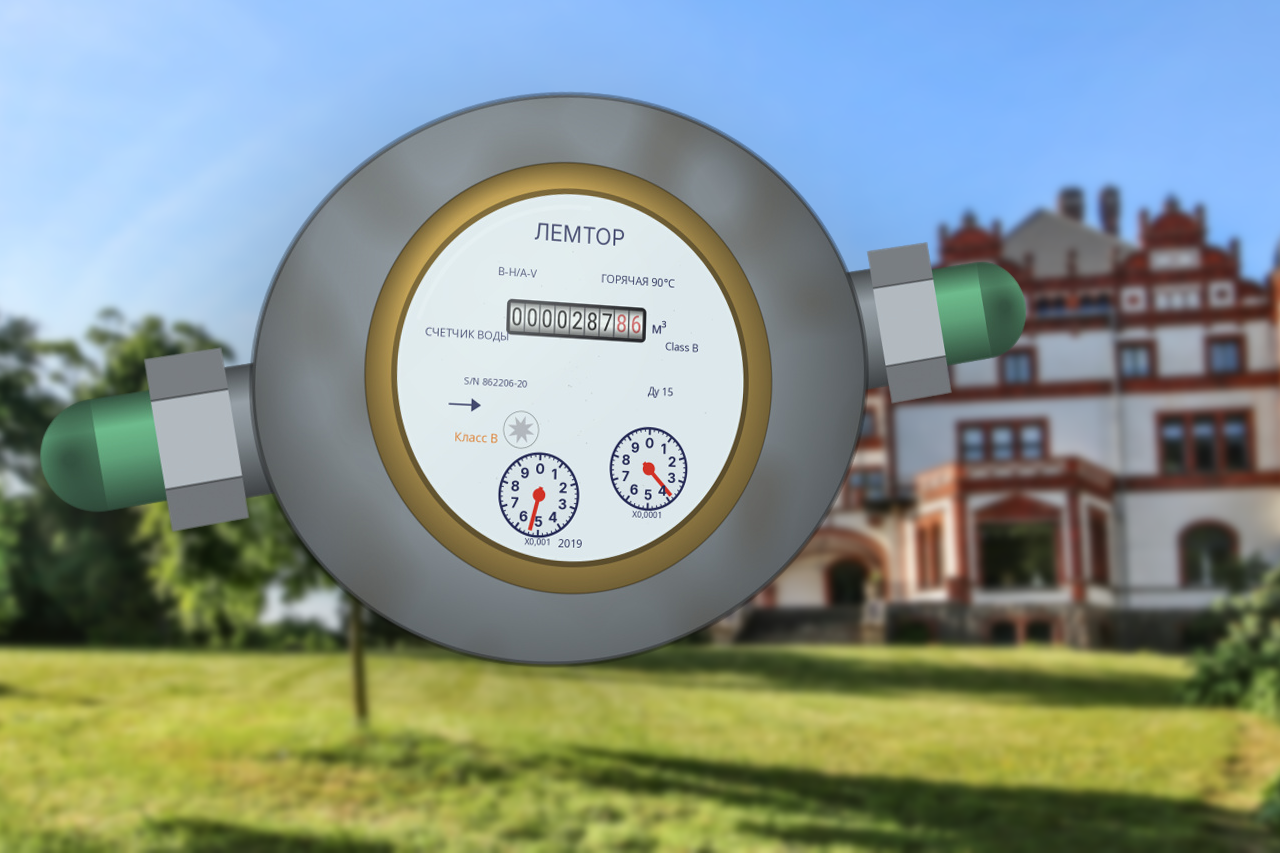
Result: 287.8653
